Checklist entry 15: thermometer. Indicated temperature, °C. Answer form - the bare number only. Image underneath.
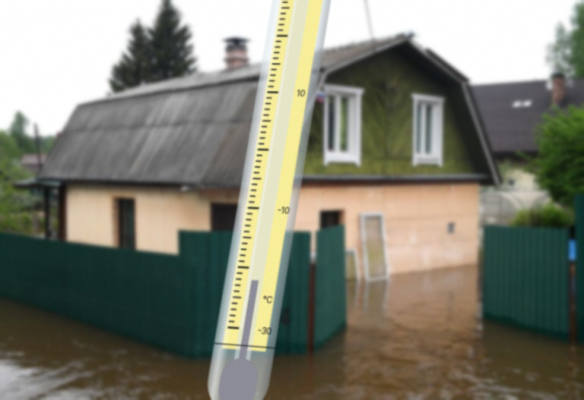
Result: -22
